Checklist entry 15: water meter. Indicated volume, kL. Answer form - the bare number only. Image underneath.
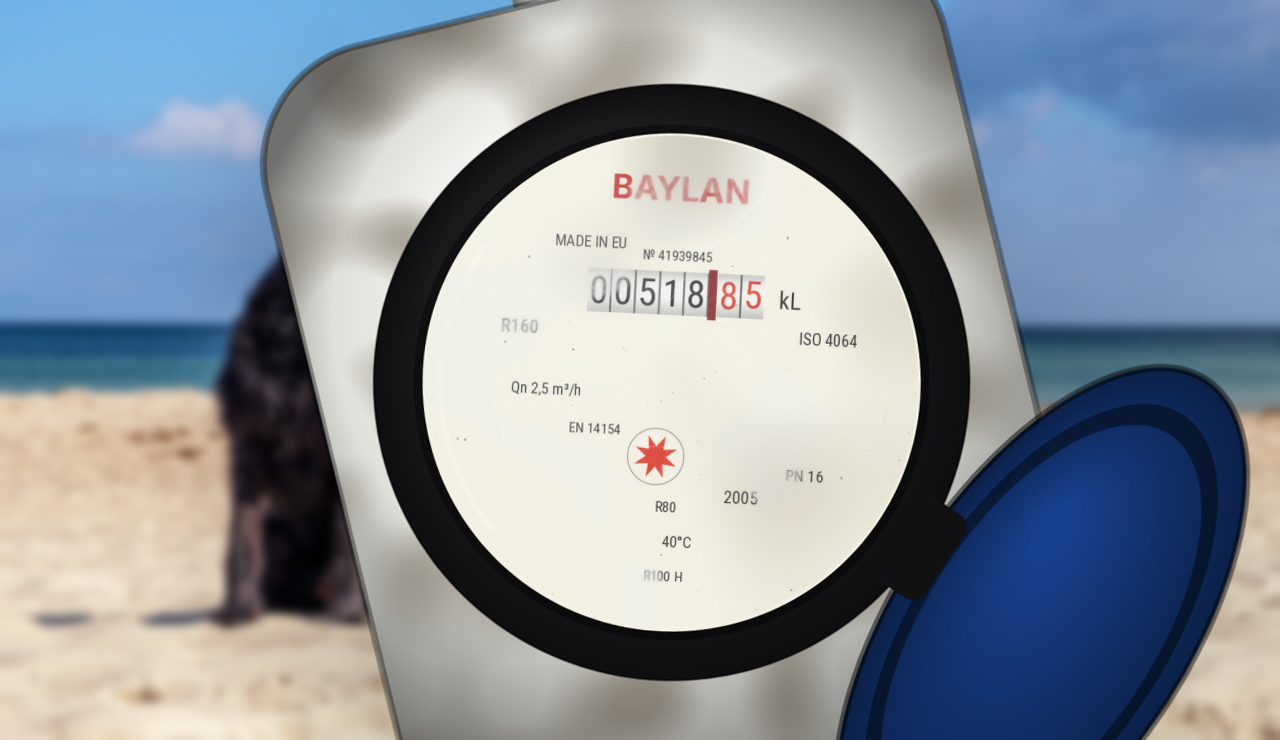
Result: 518.85
